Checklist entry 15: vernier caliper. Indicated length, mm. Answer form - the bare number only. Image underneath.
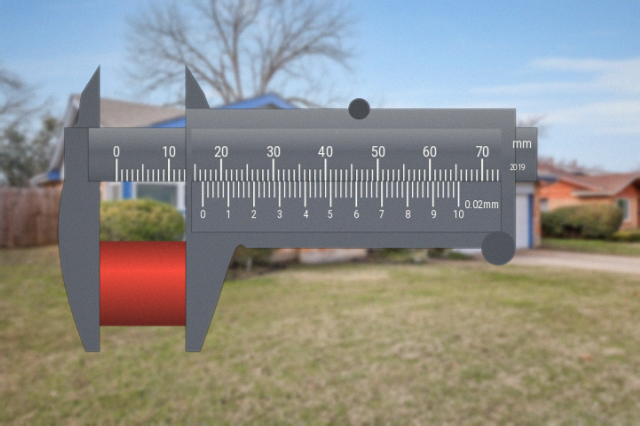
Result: 16.5
